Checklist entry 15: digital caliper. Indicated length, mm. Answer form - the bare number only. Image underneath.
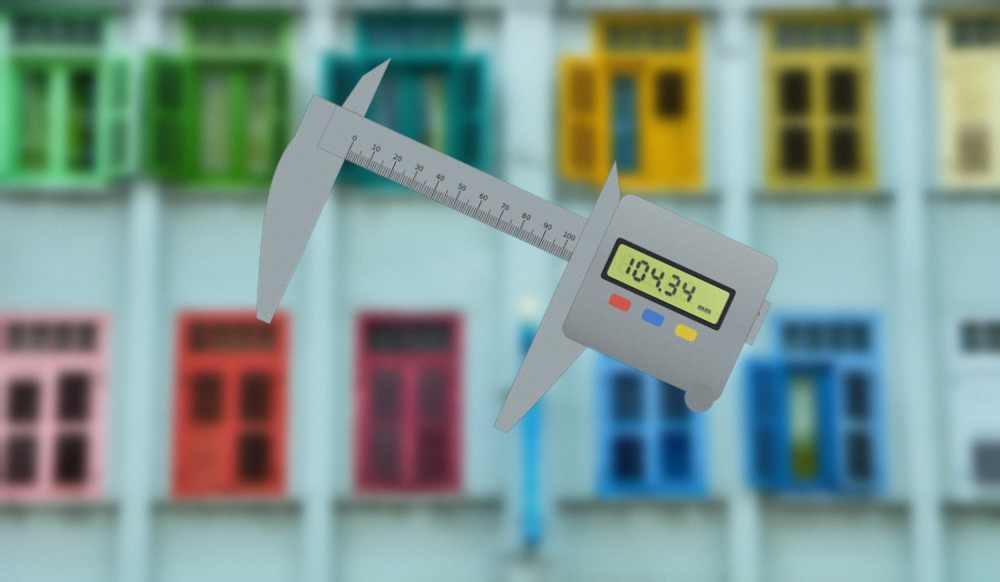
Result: 104.34
